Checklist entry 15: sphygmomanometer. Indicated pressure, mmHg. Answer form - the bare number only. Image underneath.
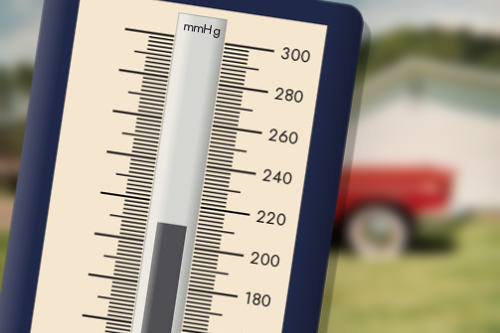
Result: 210
